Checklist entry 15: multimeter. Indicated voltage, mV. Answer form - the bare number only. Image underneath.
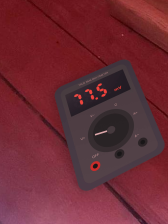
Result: 77.5
